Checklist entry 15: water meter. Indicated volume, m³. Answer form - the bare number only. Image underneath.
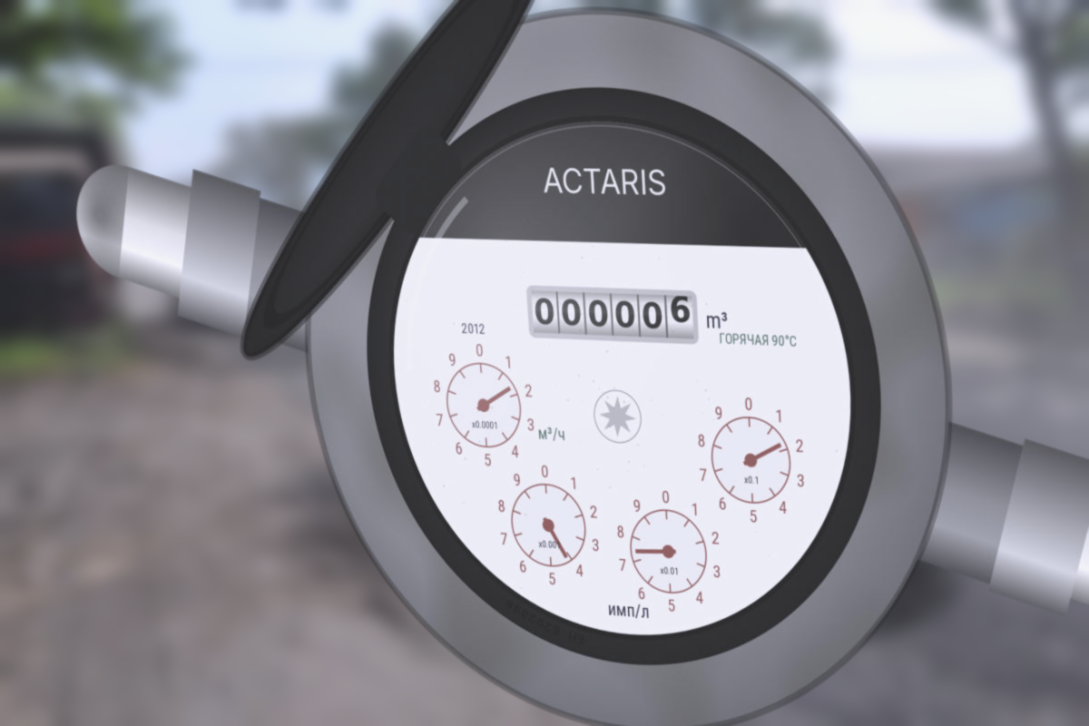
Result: 6.1741
